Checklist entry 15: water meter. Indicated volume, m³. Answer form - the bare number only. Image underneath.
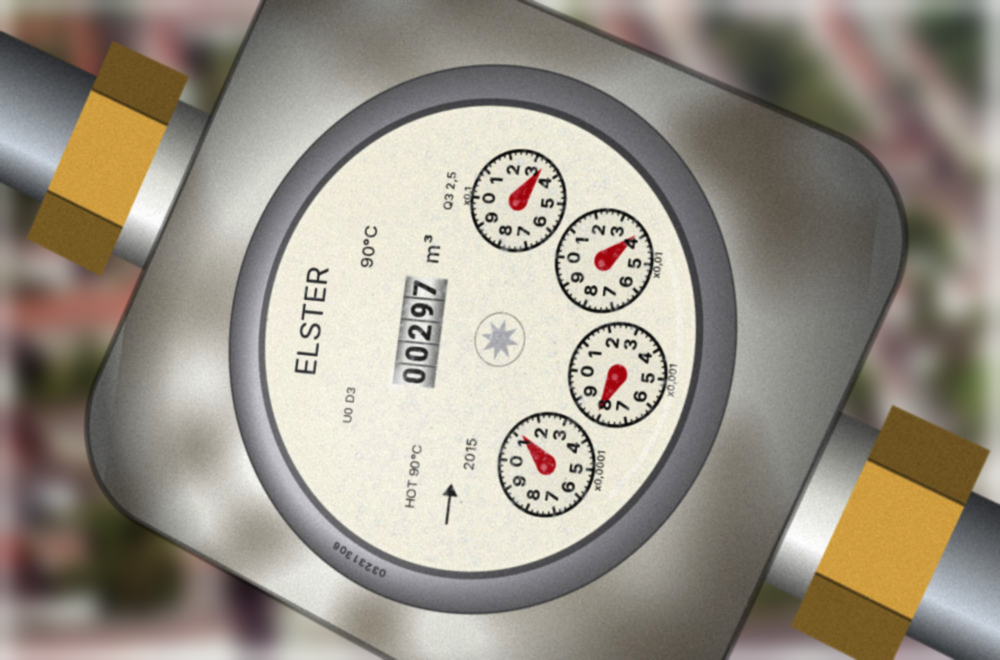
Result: 297.3381
